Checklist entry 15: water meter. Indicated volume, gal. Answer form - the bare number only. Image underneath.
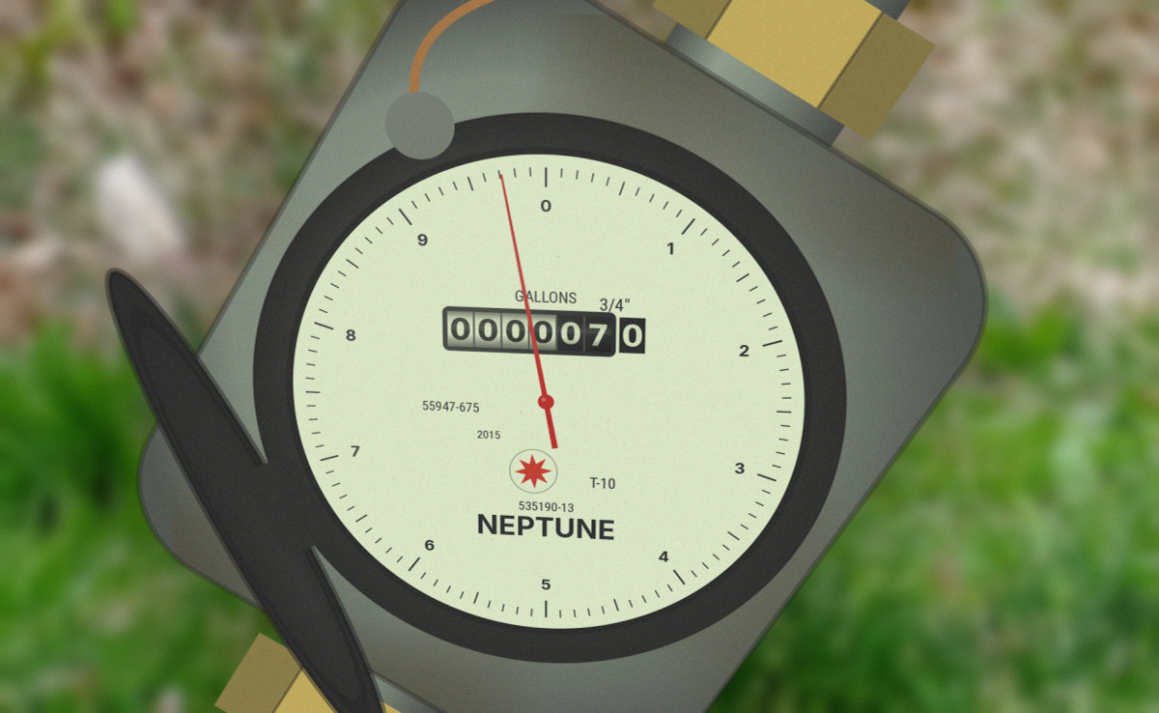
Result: 69.7
